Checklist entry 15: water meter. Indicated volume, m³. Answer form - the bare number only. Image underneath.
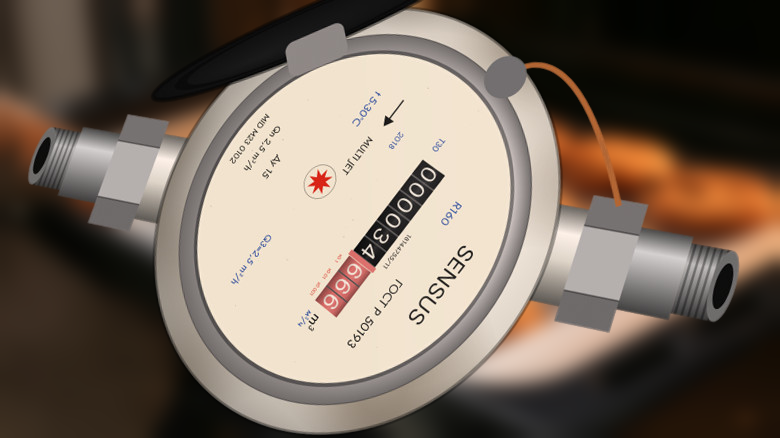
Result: 34.666
